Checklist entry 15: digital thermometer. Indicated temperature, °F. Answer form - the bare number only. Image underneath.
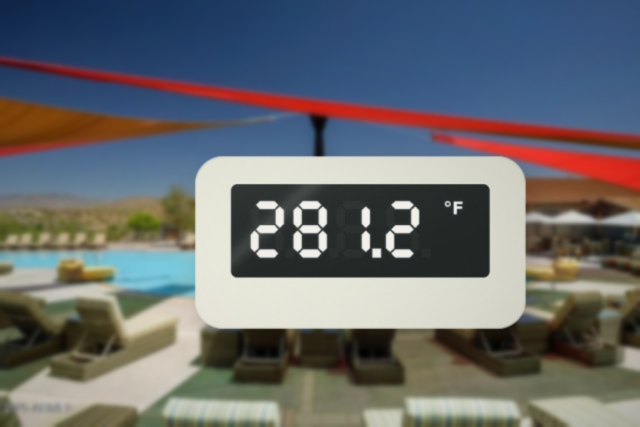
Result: 281.2
